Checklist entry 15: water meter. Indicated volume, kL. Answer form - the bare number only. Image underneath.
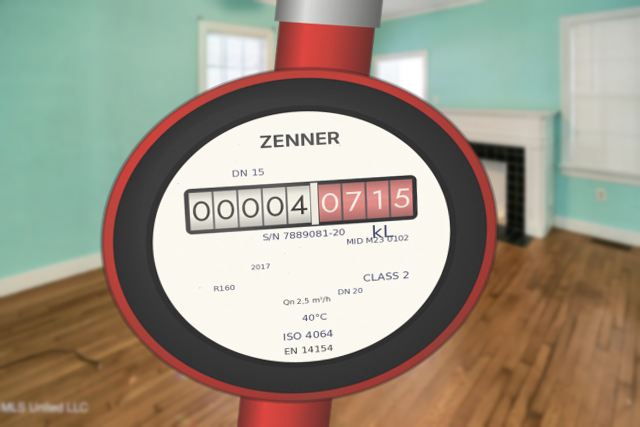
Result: 4.0715
